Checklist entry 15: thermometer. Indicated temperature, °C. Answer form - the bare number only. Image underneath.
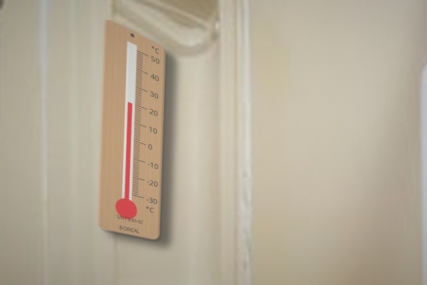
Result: 20
